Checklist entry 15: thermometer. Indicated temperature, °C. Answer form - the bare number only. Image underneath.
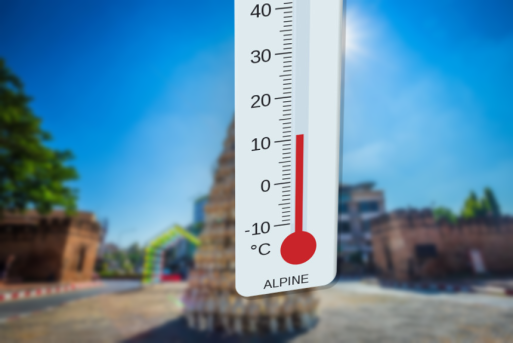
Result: 11
